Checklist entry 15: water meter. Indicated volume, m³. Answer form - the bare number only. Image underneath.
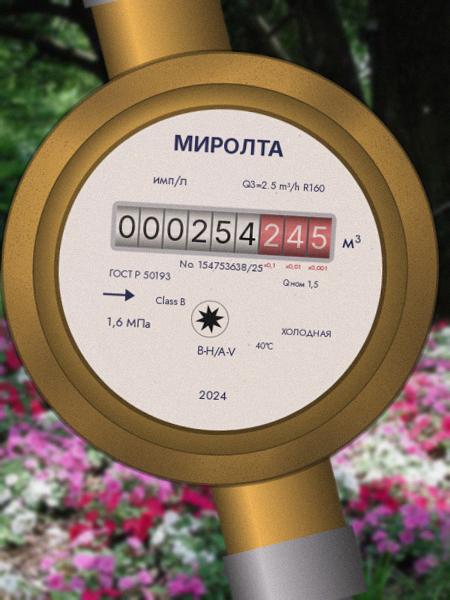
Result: 254.245
